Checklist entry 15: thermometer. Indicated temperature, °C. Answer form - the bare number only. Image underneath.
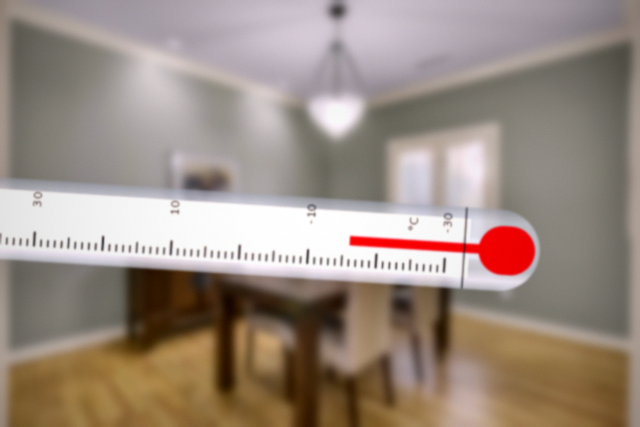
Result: -16
